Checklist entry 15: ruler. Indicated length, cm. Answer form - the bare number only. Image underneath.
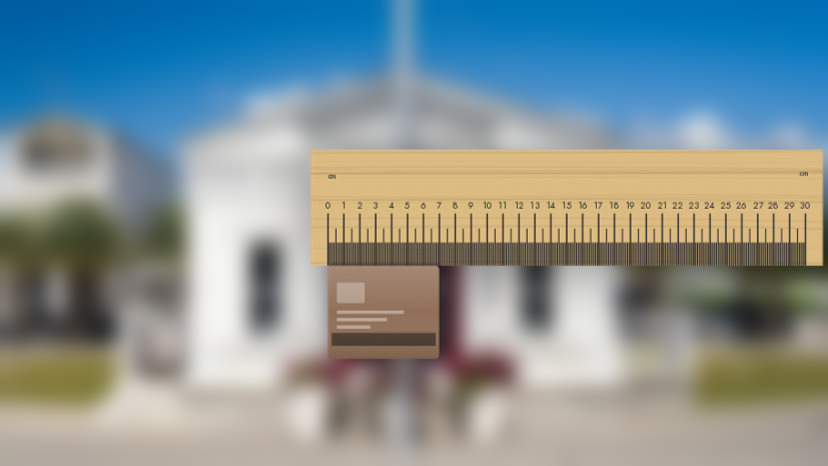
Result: 7
